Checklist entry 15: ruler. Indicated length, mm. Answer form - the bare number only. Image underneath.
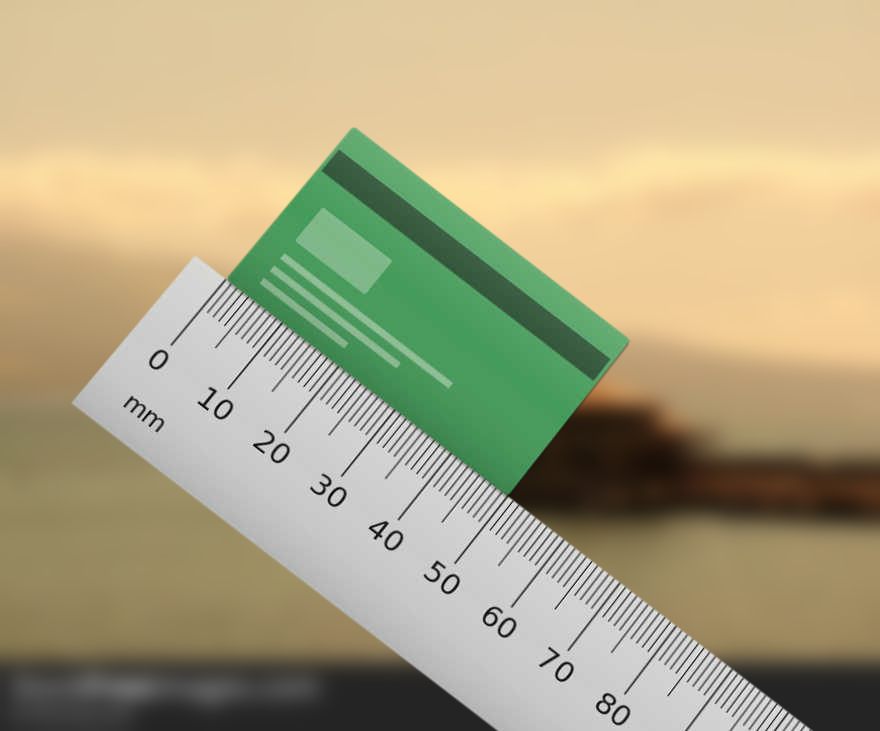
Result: 50
